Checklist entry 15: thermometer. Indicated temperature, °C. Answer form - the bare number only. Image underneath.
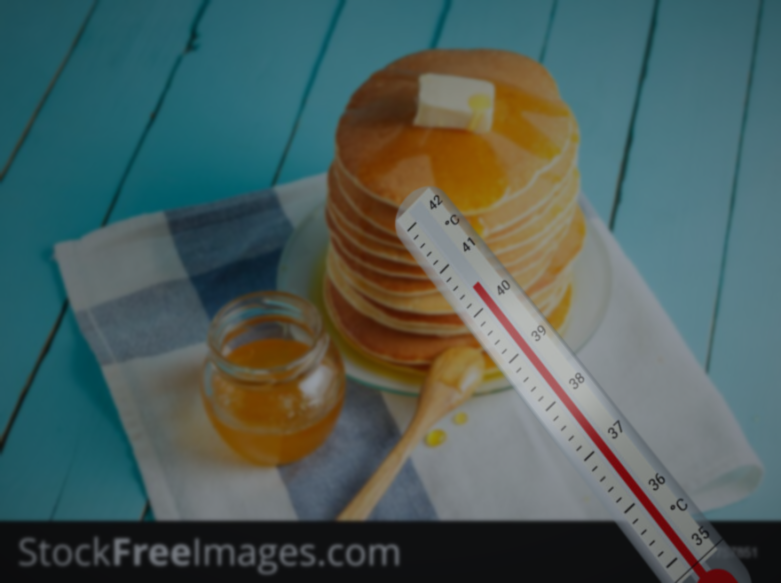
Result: 40.4
